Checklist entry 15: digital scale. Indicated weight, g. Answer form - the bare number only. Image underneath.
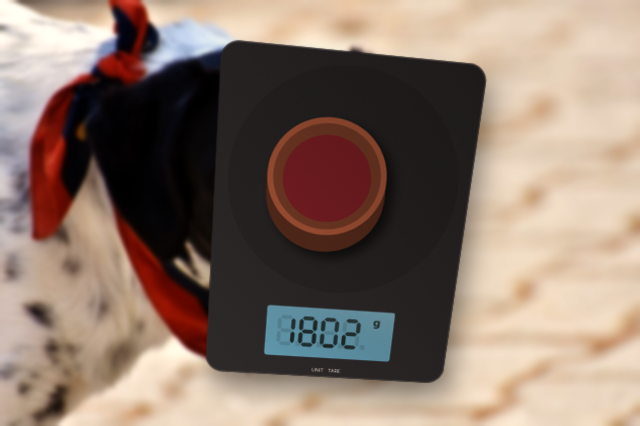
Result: 1802
